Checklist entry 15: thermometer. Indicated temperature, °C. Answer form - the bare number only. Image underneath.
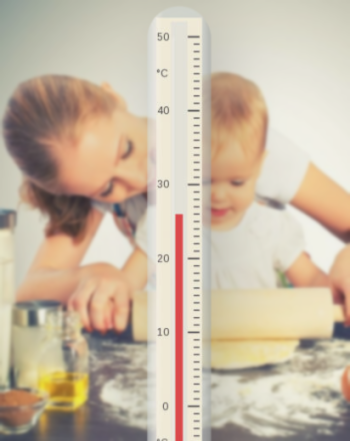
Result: 26
